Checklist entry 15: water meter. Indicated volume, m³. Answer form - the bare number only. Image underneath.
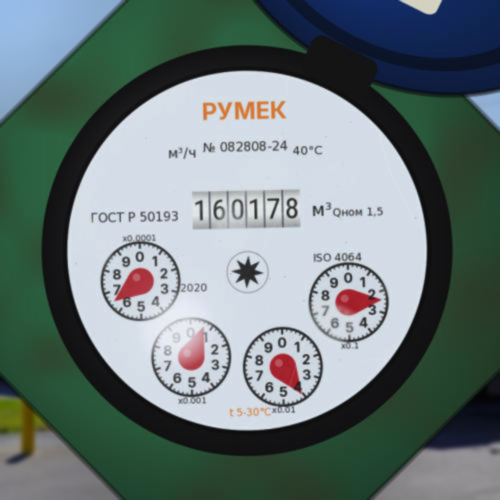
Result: 160178.2406
